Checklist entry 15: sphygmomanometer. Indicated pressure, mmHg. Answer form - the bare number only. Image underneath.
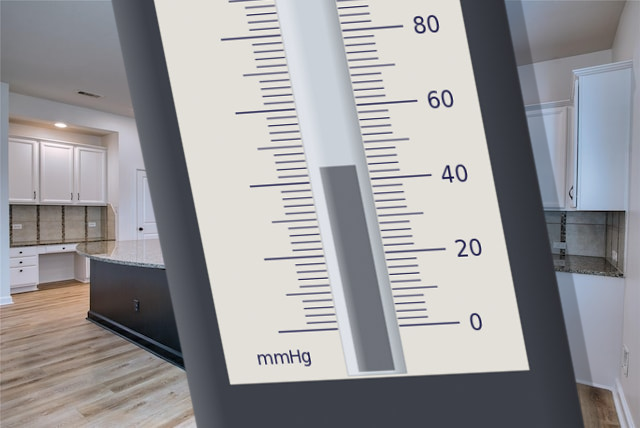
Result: 44
